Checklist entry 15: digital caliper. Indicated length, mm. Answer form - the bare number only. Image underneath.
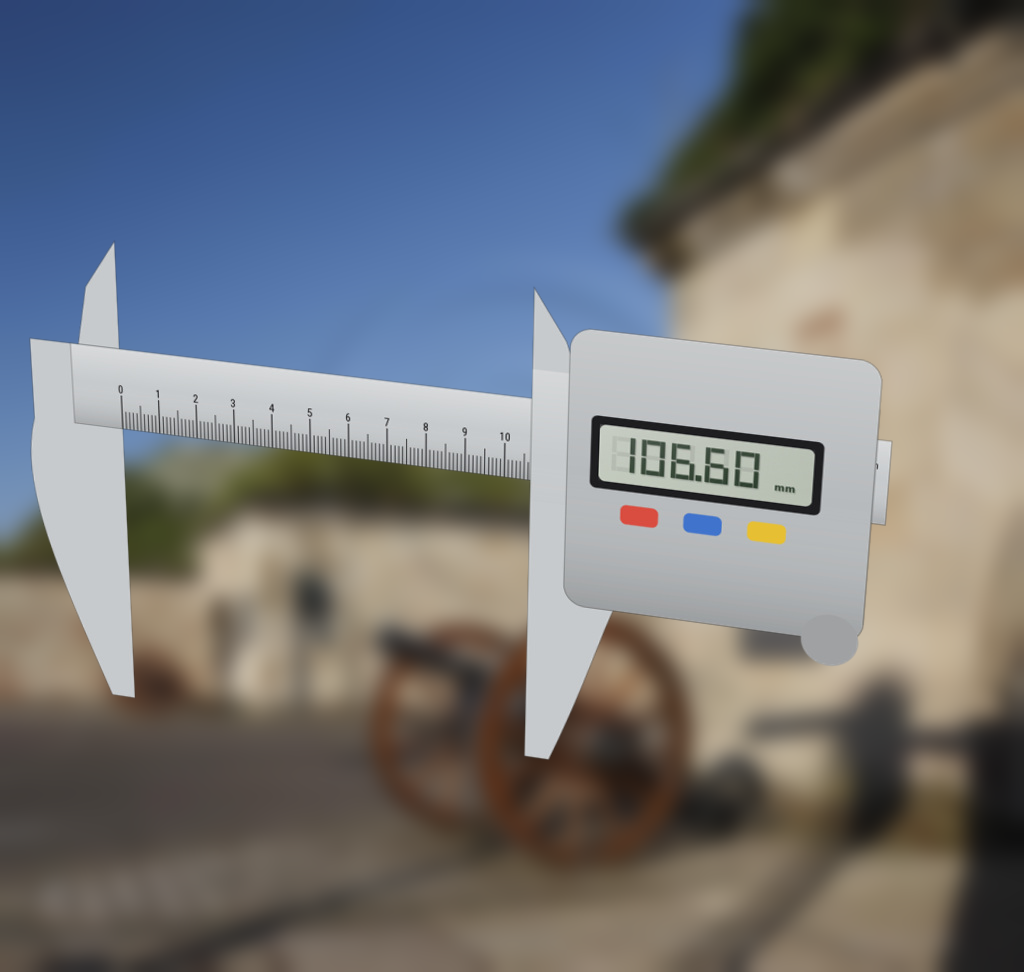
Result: 106.60
